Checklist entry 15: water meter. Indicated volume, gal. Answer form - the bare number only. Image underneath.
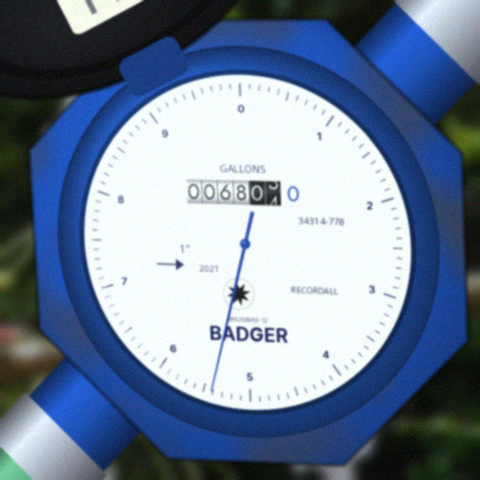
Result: 68035.4
